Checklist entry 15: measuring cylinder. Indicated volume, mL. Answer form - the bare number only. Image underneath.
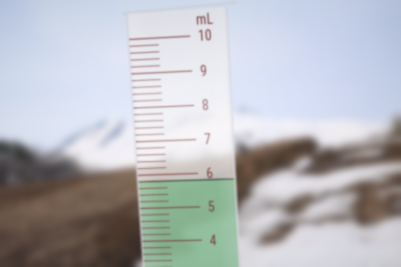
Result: 5.8
